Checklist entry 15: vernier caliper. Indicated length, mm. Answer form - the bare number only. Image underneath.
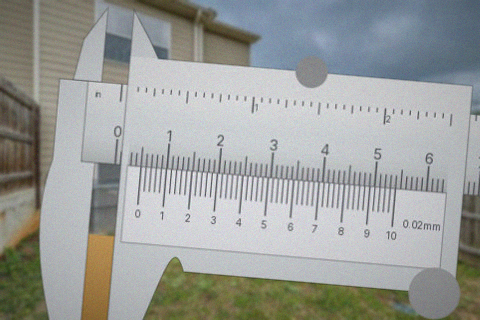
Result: 5.0
